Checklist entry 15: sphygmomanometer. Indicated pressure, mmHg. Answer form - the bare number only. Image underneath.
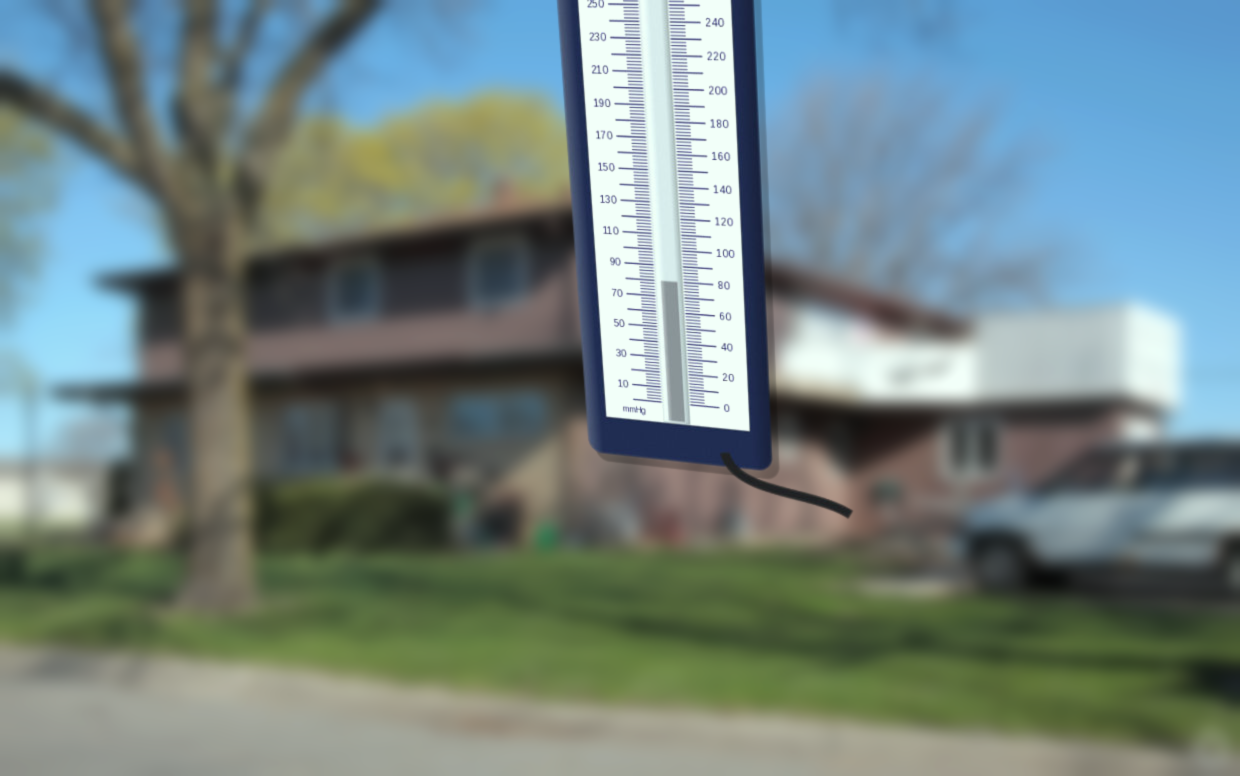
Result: 80
